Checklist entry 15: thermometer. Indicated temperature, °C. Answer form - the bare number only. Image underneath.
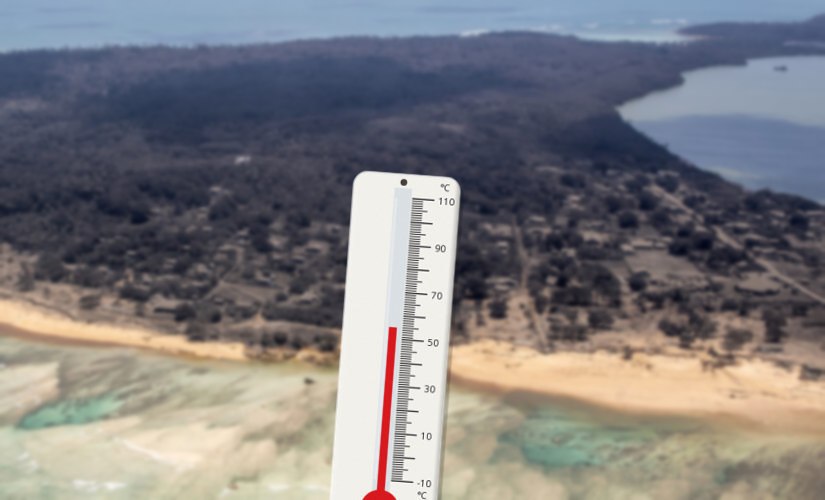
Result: 55
